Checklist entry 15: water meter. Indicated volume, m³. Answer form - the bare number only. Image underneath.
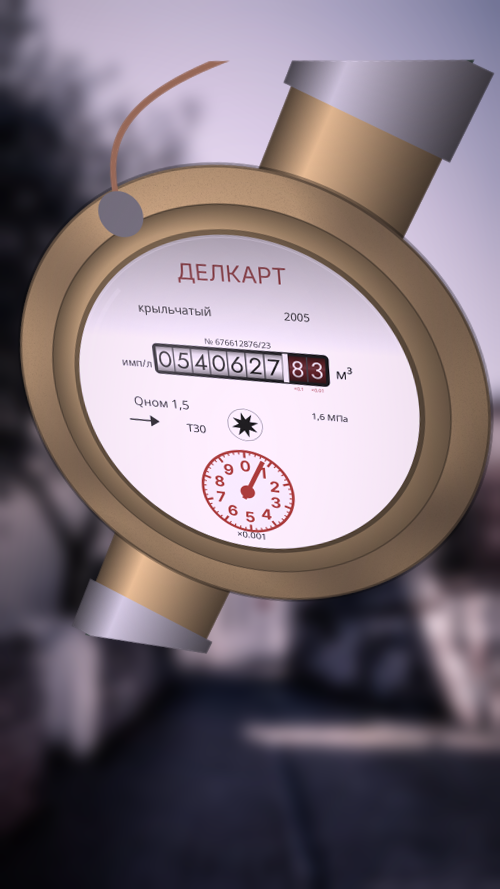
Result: 540627.830
